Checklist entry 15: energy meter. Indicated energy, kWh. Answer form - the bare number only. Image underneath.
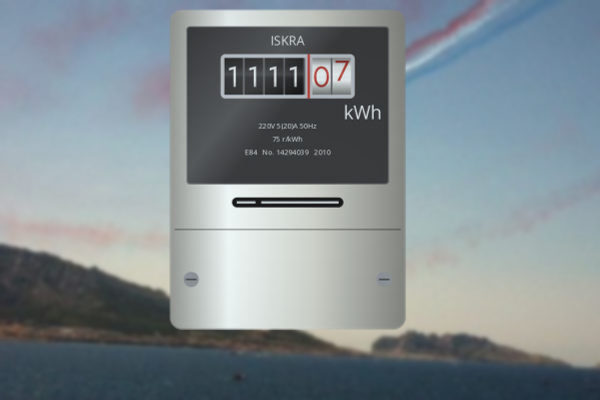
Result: 1111.07
